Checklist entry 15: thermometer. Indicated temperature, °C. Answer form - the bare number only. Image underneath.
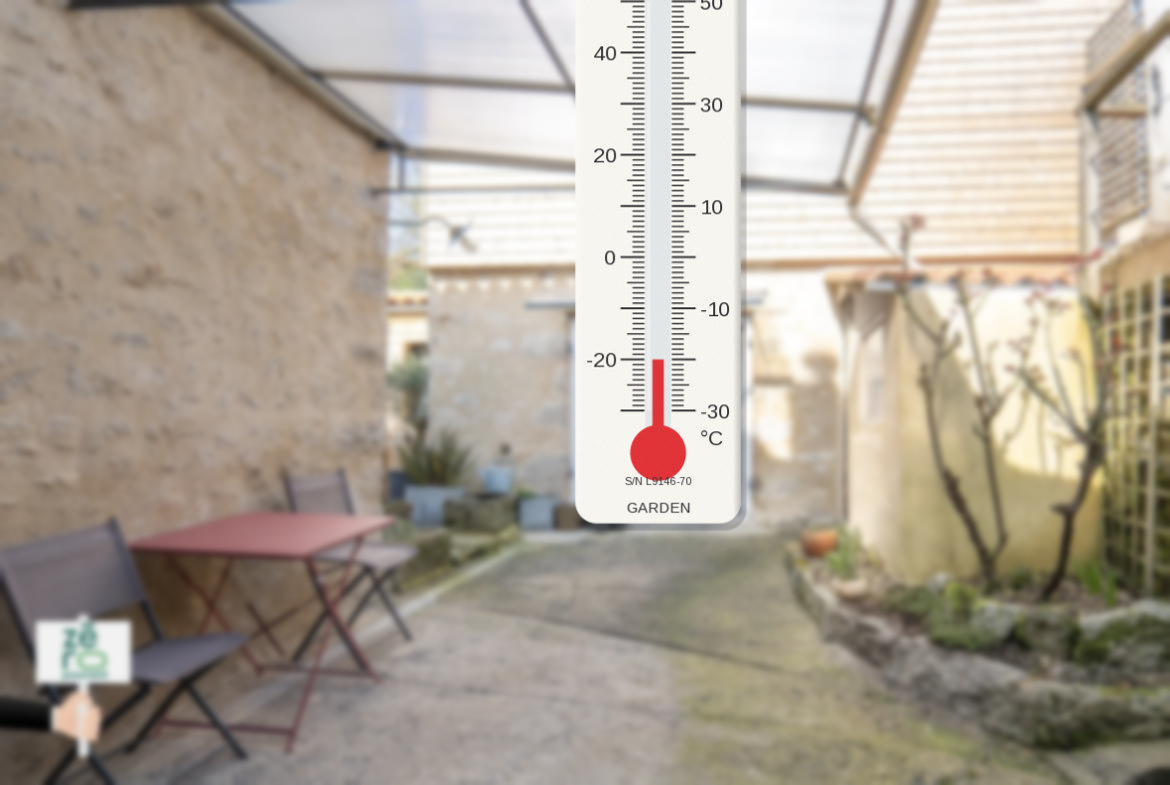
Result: -20
